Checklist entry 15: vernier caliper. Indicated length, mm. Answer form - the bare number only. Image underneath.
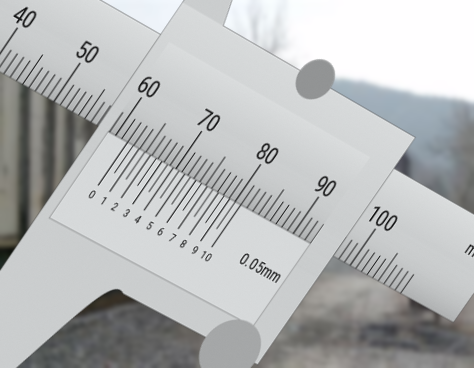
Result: 62.0
